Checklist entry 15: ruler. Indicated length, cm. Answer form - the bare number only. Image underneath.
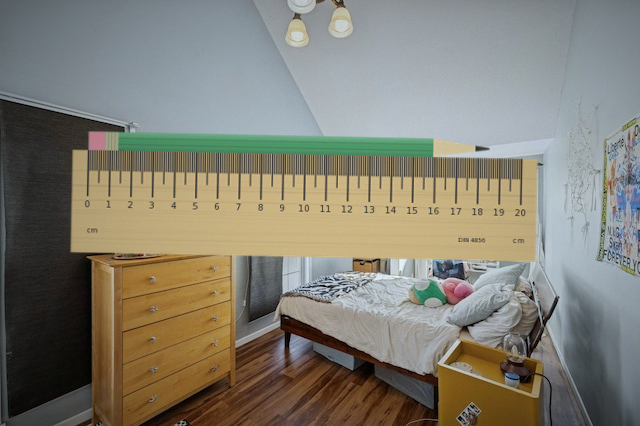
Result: 18.5
